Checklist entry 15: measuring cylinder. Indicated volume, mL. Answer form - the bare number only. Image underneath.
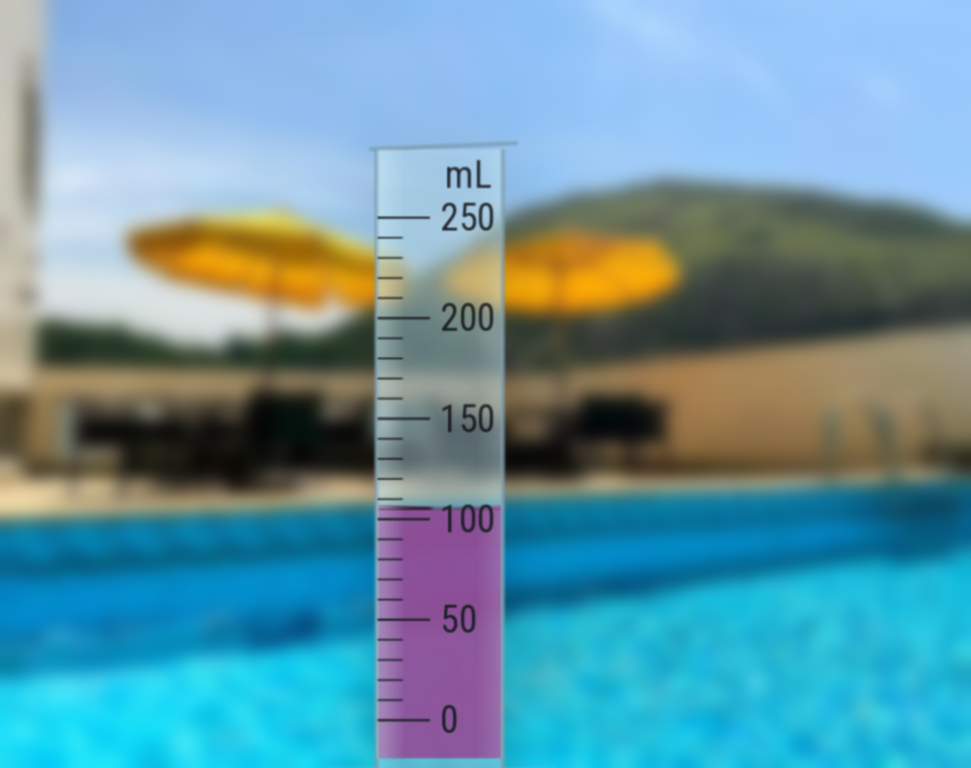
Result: 105
